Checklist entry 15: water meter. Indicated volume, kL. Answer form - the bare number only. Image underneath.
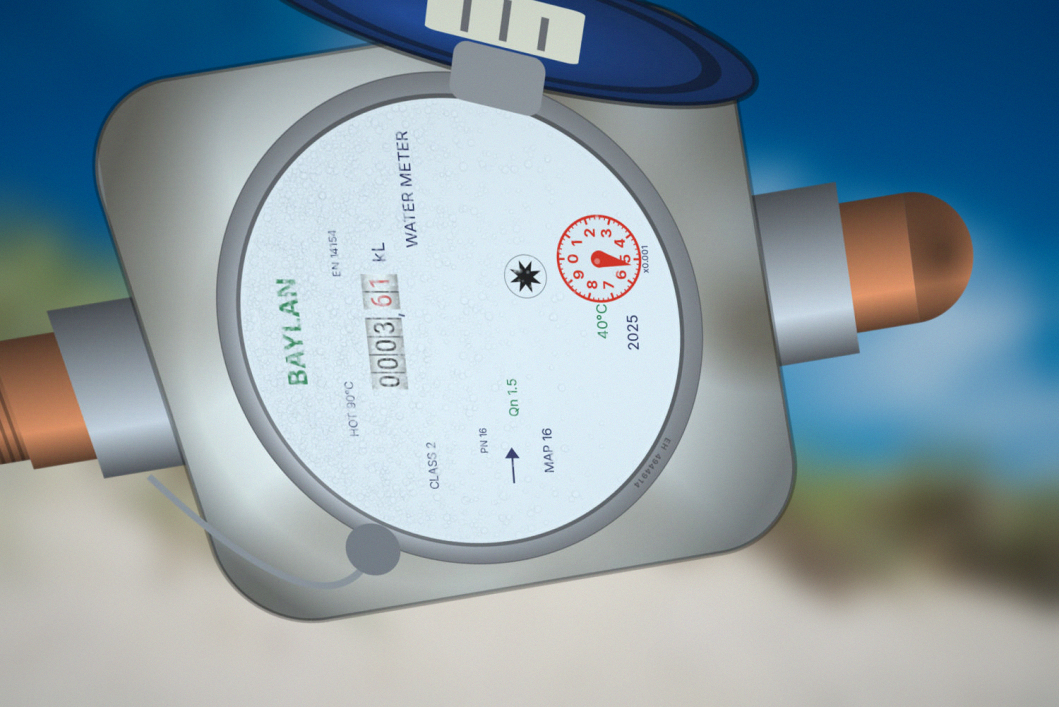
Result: 3.615
